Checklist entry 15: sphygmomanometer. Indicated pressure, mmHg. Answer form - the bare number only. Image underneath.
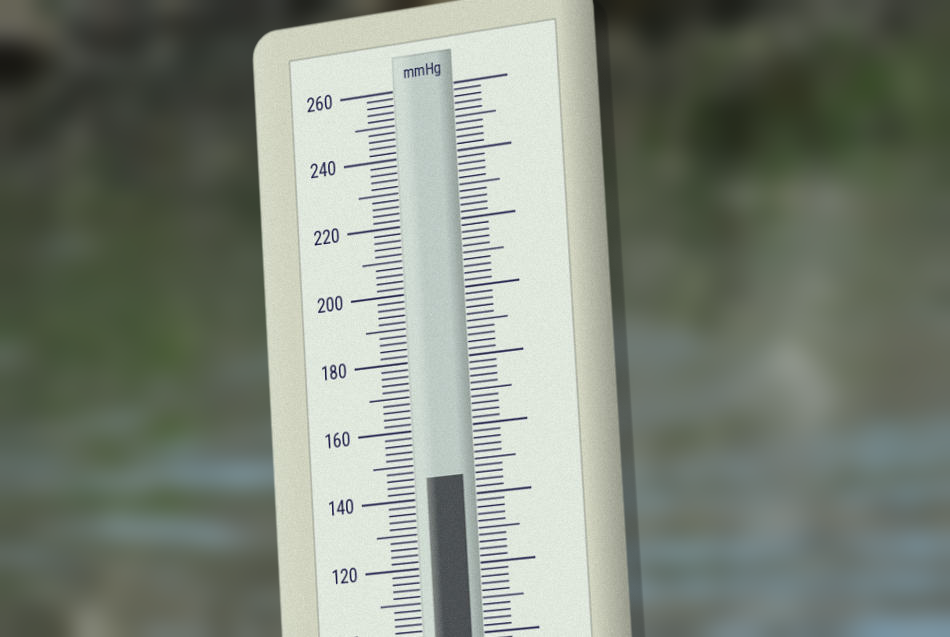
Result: 146
